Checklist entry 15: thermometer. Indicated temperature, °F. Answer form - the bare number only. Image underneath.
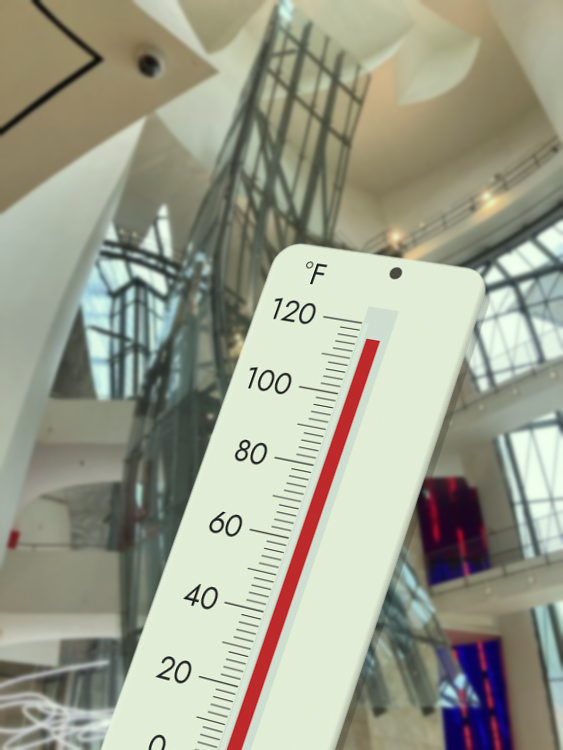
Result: 116
